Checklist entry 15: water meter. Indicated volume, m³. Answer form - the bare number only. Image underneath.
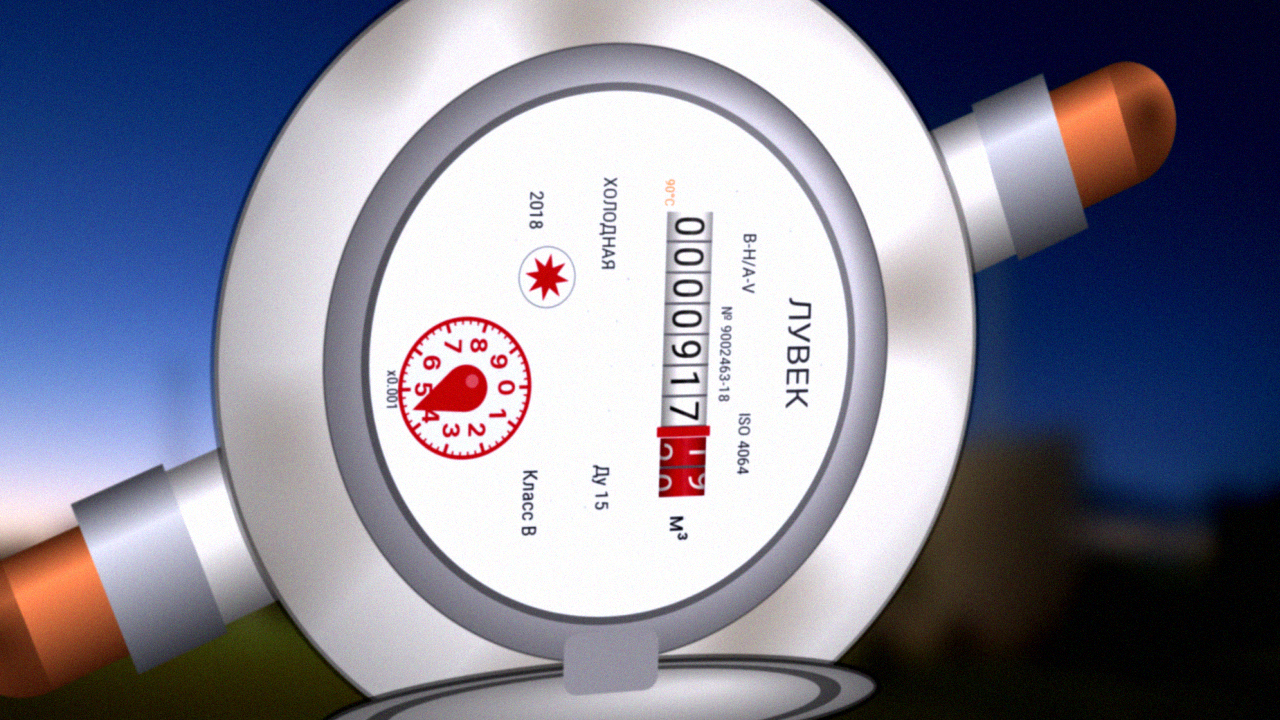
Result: 917.194
